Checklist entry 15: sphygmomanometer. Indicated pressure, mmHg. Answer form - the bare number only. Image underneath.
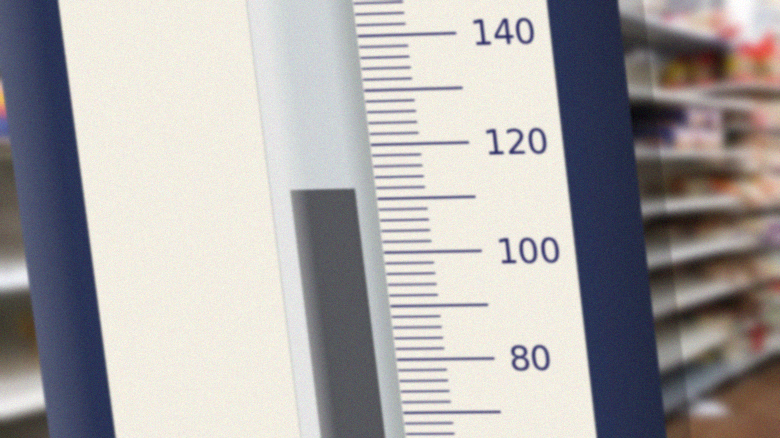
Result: 112
